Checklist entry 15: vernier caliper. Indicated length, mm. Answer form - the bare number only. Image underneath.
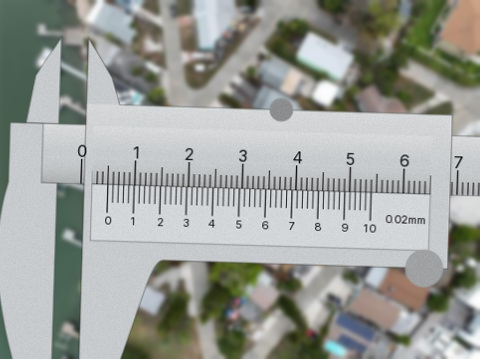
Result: 5.0
